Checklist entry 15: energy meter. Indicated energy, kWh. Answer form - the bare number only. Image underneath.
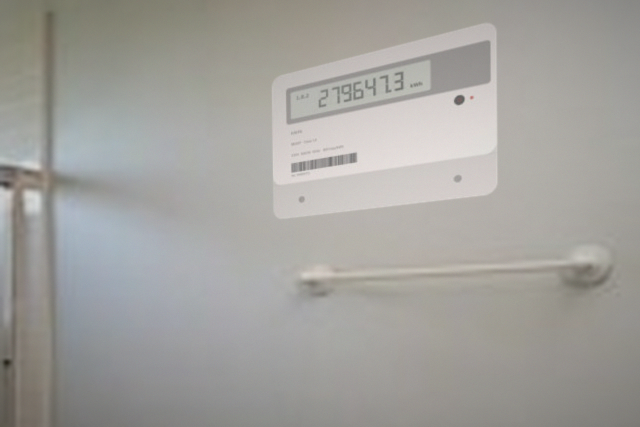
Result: 279647.3
